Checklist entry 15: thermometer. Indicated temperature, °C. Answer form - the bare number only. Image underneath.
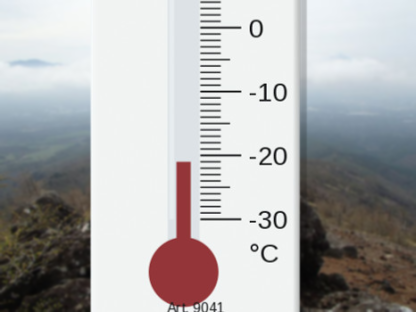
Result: -21
